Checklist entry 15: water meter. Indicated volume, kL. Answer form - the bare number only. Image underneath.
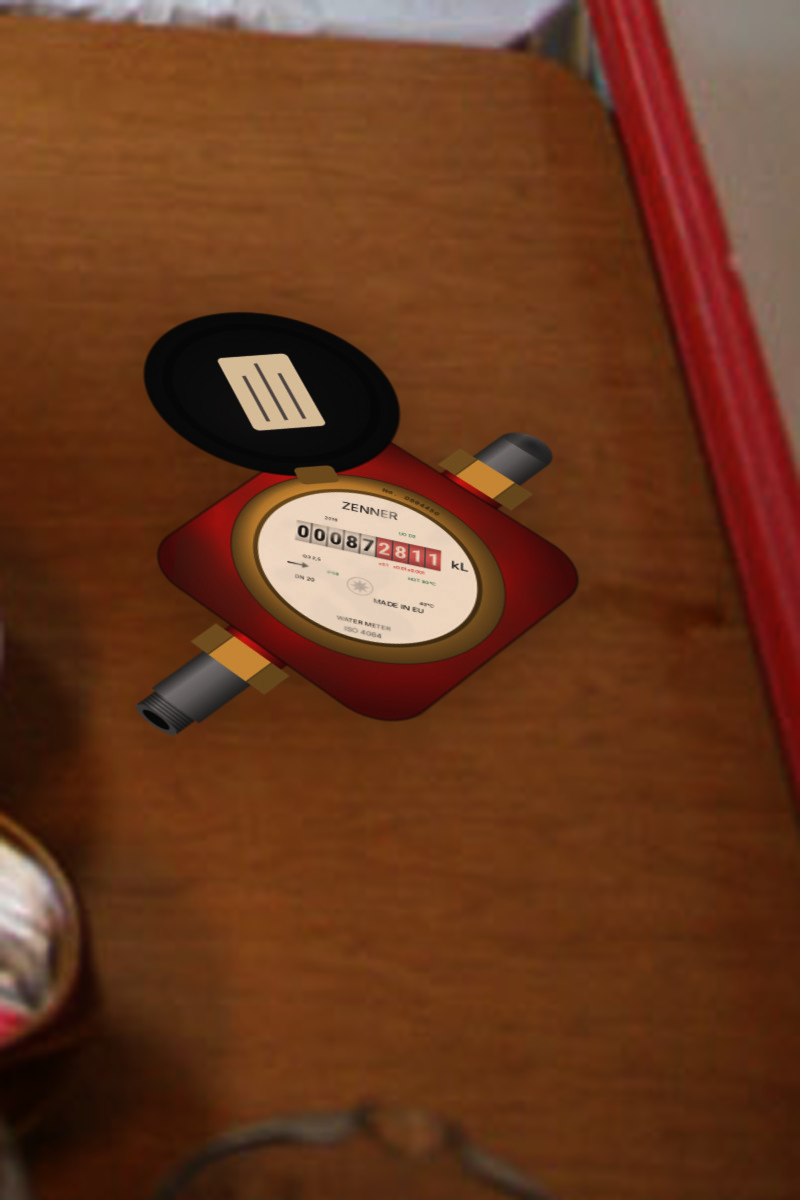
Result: 87.2811
